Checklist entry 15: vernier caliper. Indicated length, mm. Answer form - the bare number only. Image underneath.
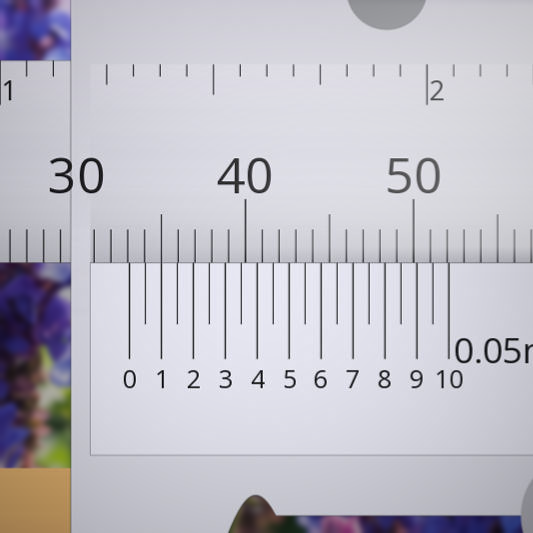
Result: 33.1
